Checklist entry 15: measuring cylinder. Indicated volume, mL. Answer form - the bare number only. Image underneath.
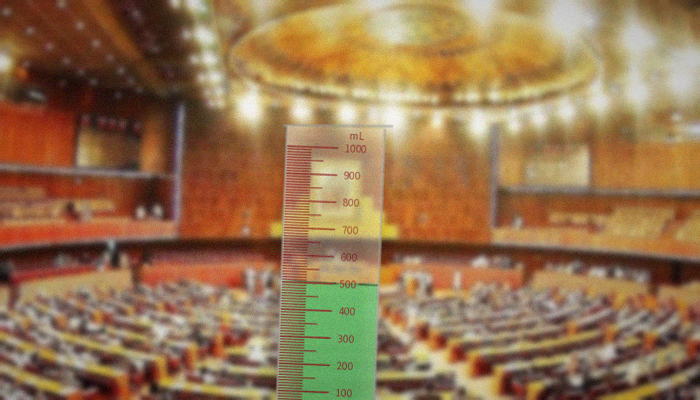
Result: 500
